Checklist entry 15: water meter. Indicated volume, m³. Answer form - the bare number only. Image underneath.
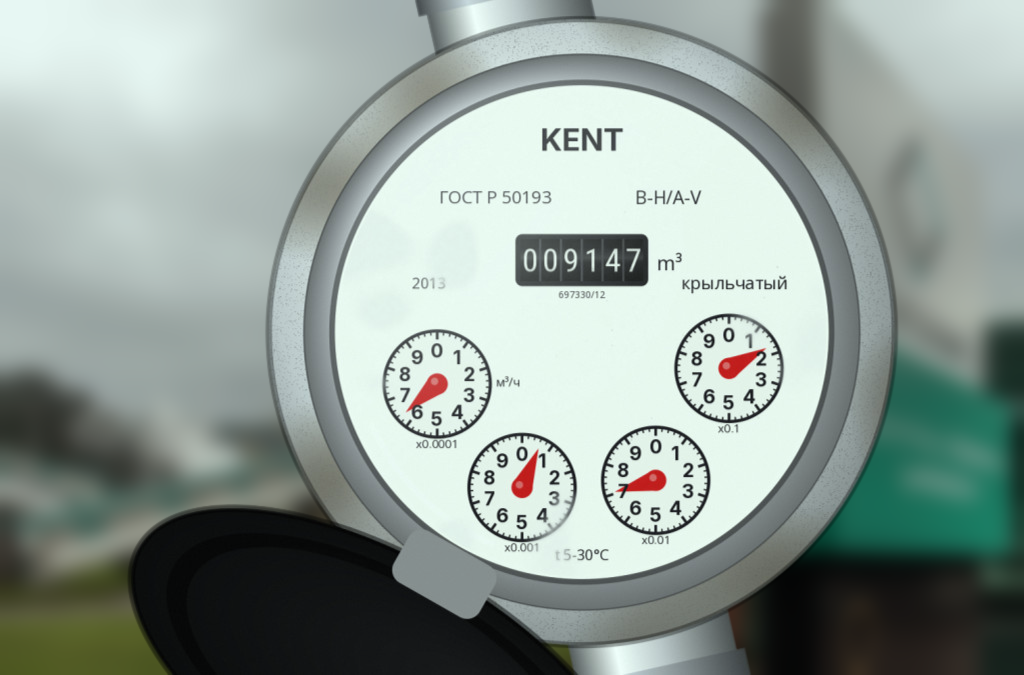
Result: 9147.1706
